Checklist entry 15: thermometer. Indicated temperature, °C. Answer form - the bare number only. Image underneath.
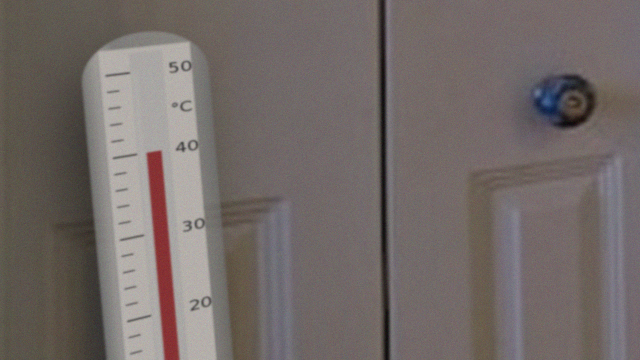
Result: 40
